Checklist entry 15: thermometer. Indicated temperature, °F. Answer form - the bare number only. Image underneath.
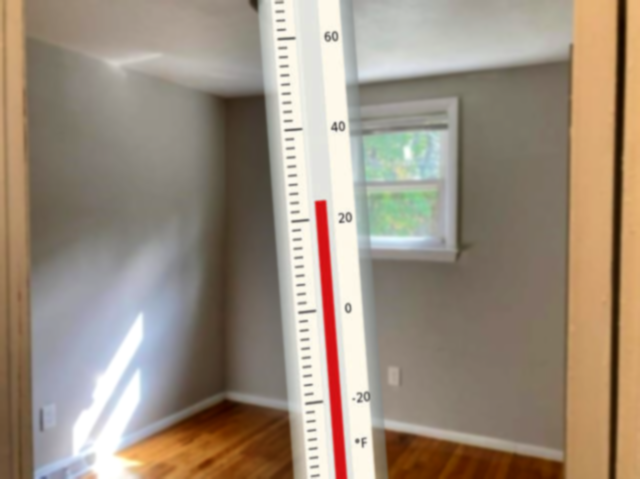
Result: 24
